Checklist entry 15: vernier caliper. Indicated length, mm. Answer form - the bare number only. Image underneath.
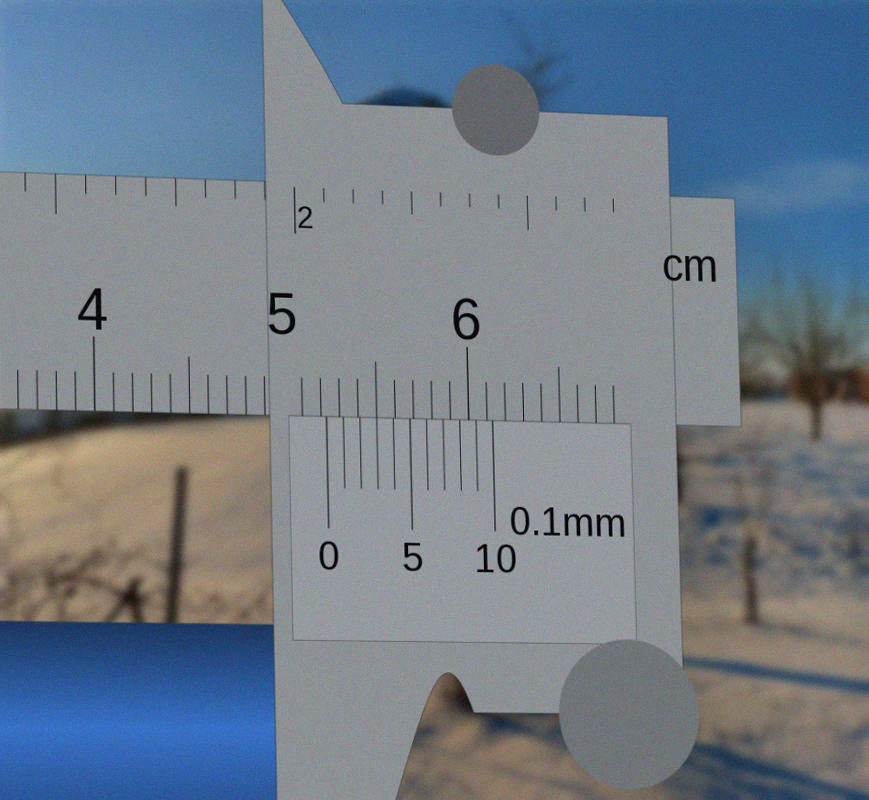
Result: 52.3
